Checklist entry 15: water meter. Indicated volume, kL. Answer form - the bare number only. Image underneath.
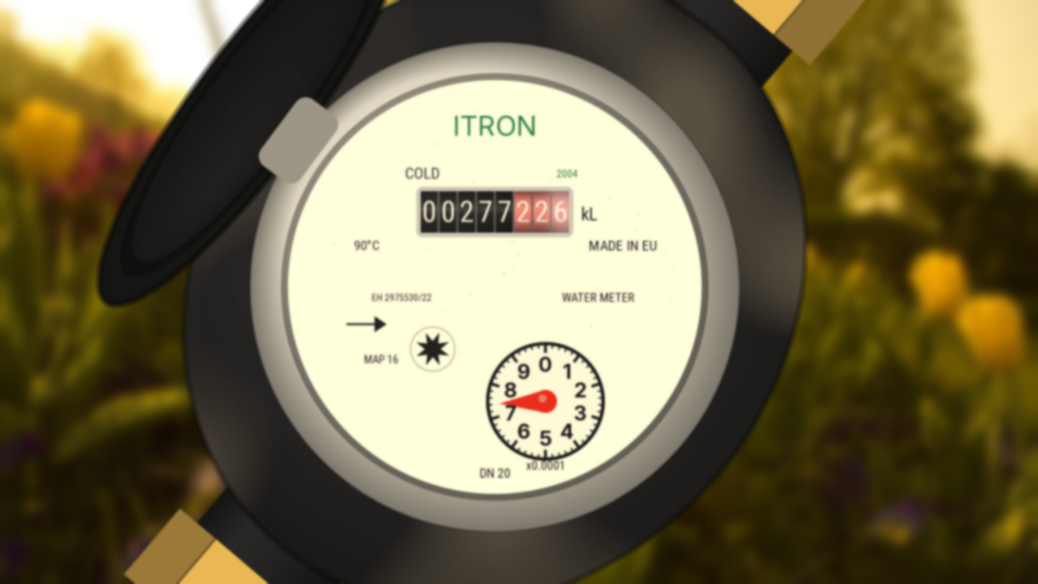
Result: 277.2267
